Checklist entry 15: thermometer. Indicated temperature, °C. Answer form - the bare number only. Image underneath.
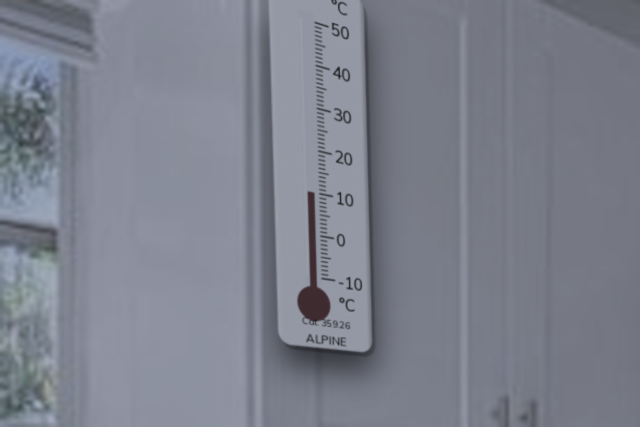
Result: 10
